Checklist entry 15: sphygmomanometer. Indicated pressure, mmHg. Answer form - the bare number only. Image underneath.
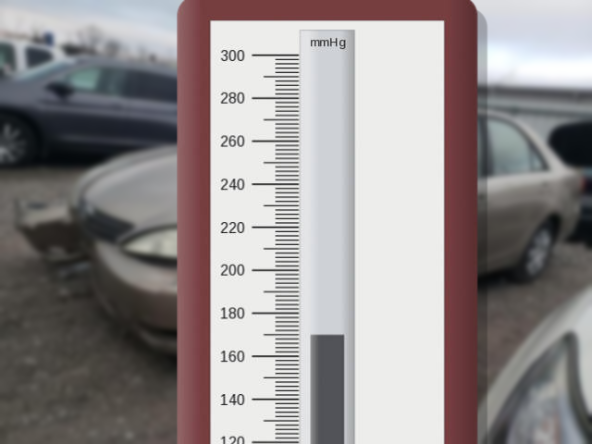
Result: 170
